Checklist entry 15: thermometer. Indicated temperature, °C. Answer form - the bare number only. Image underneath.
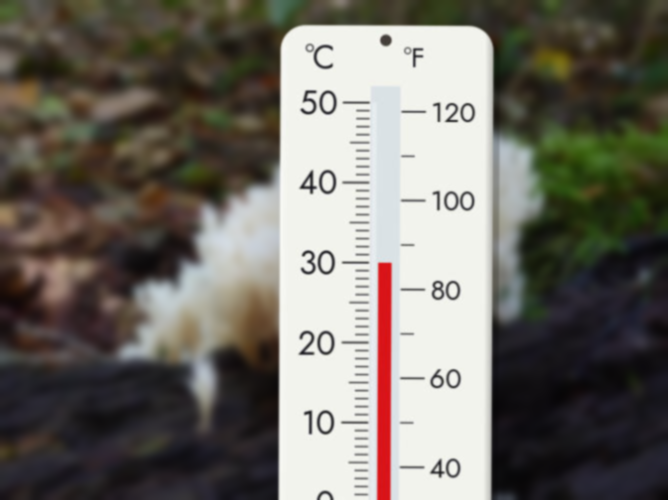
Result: 30
